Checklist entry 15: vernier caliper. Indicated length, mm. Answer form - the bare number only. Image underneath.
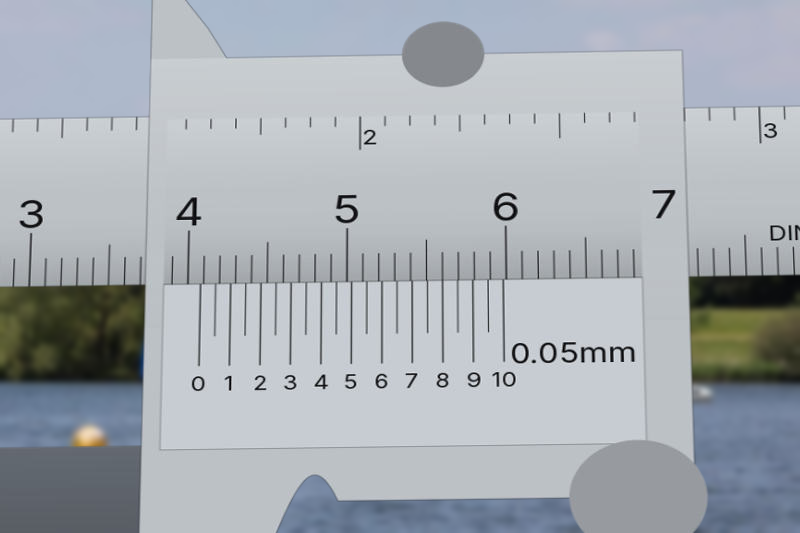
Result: 40.8
